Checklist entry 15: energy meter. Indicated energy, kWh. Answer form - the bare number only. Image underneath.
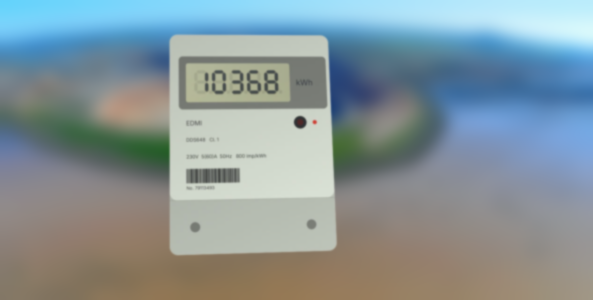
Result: 10368
